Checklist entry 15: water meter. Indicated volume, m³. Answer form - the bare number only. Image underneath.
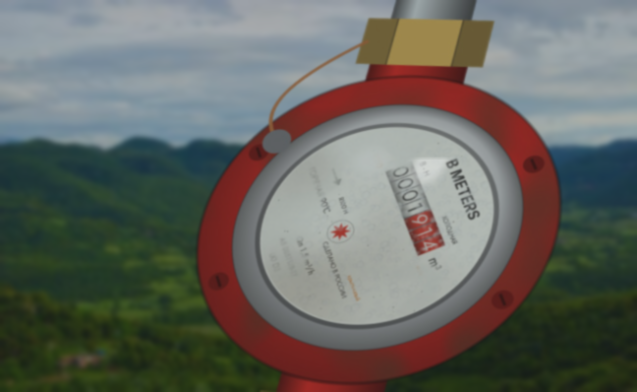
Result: 1.914
